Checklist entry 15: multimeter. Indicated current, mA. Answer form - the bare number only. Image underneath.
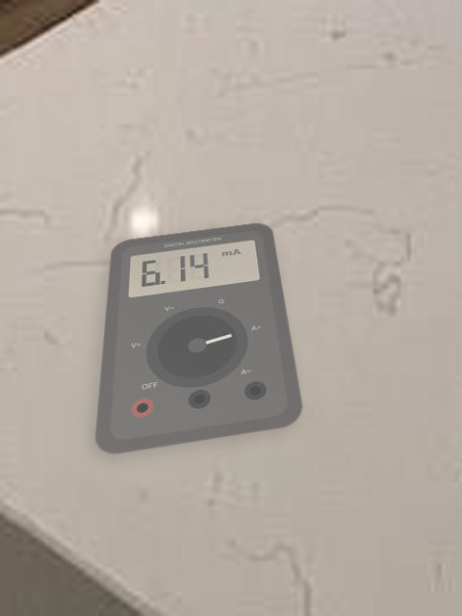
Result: 6.14
